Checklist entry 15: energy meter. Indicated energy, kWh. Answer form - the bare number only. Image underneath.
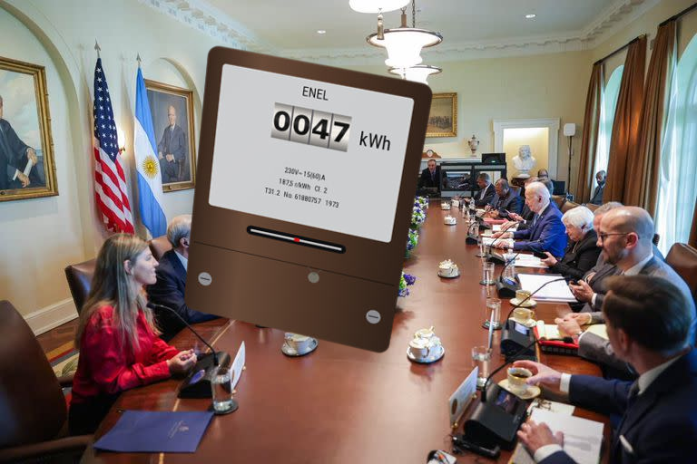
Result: 47
